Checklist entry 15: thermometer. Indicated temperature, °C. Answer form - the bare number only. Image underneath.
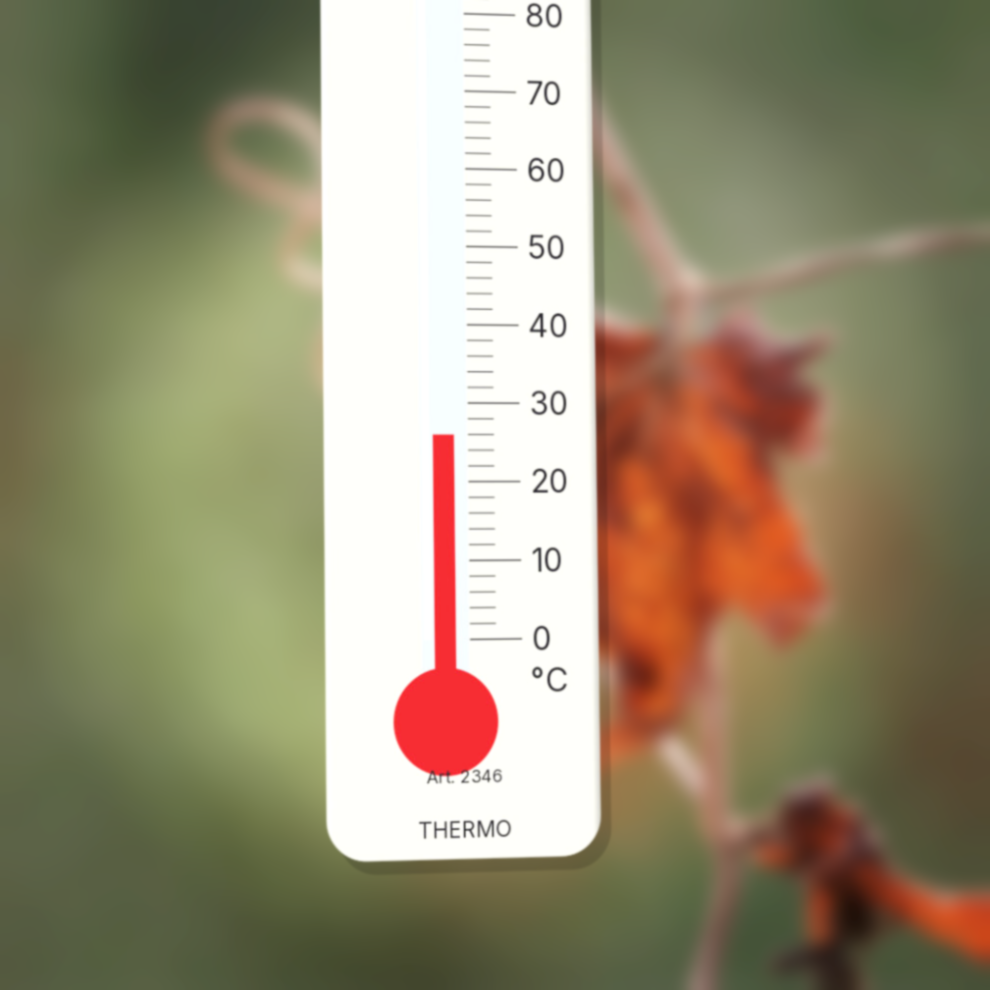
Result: 26
